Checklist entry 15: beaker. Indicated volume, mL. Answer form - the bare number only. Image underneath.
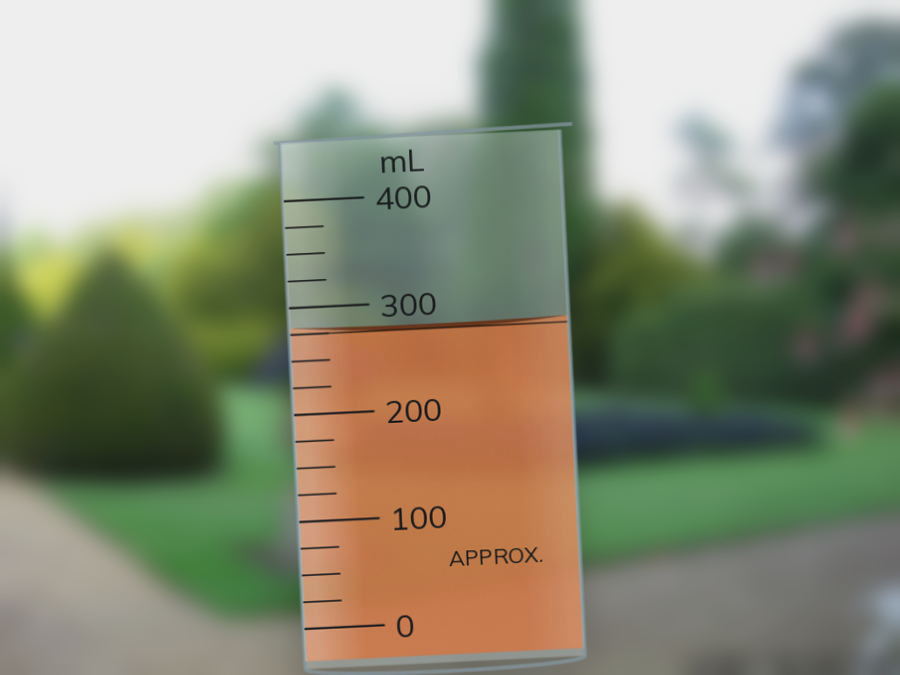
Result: 275
